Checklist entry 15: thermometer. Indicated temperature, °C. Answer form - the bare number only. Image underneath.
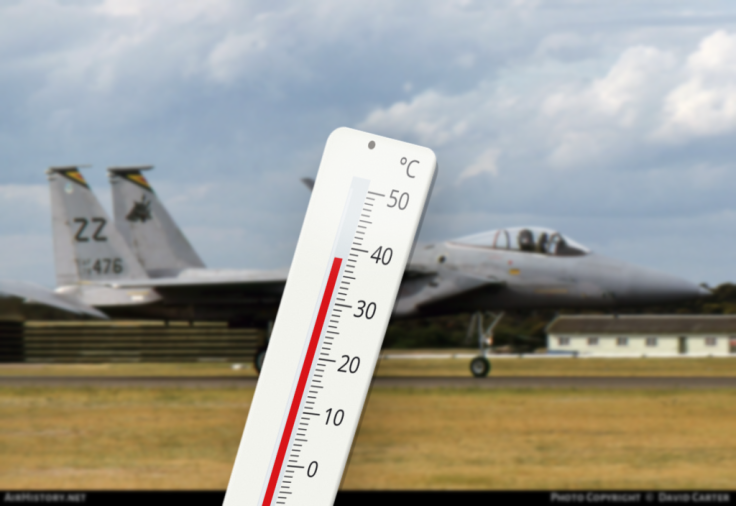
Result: 38
